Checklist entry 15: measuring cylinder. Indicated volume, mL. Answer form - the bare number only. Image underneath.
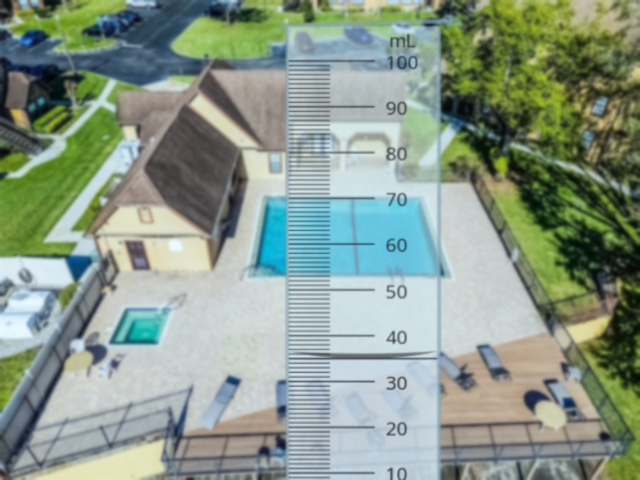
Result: 35
